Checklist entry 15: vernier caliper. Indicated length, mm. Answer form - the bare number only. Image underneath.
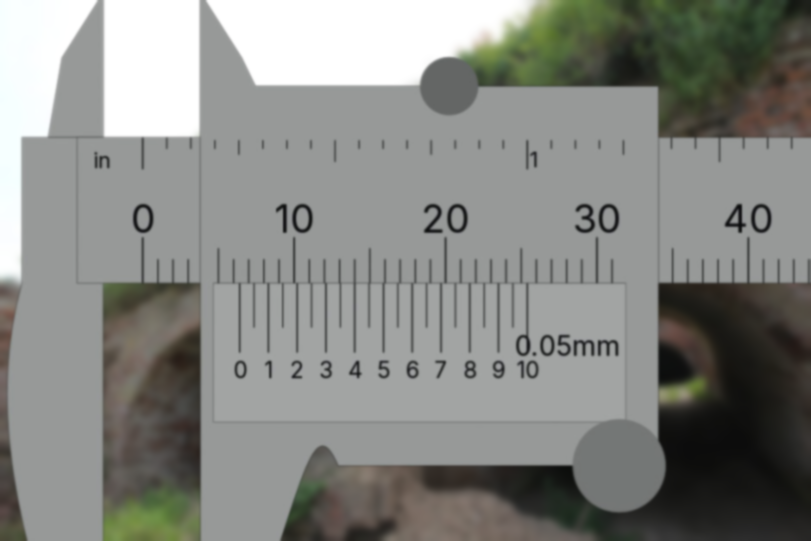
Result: 6.4
